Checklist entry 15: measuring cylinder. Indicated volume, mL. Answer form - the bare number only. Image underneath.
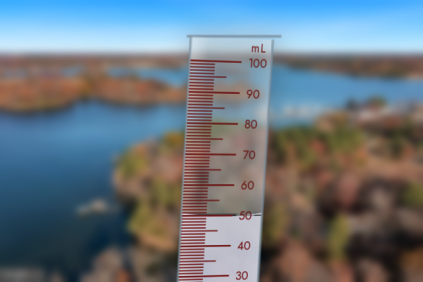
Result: 50
